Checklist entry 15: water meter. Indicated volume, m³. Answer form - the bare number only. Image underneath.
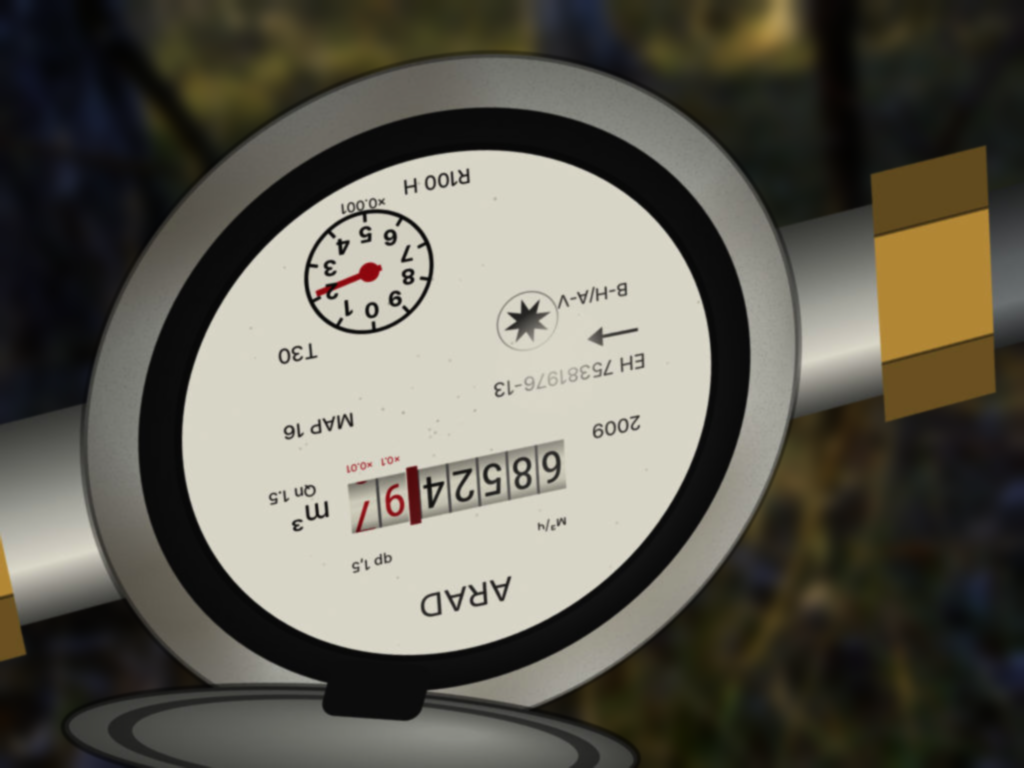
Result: 68524.972
